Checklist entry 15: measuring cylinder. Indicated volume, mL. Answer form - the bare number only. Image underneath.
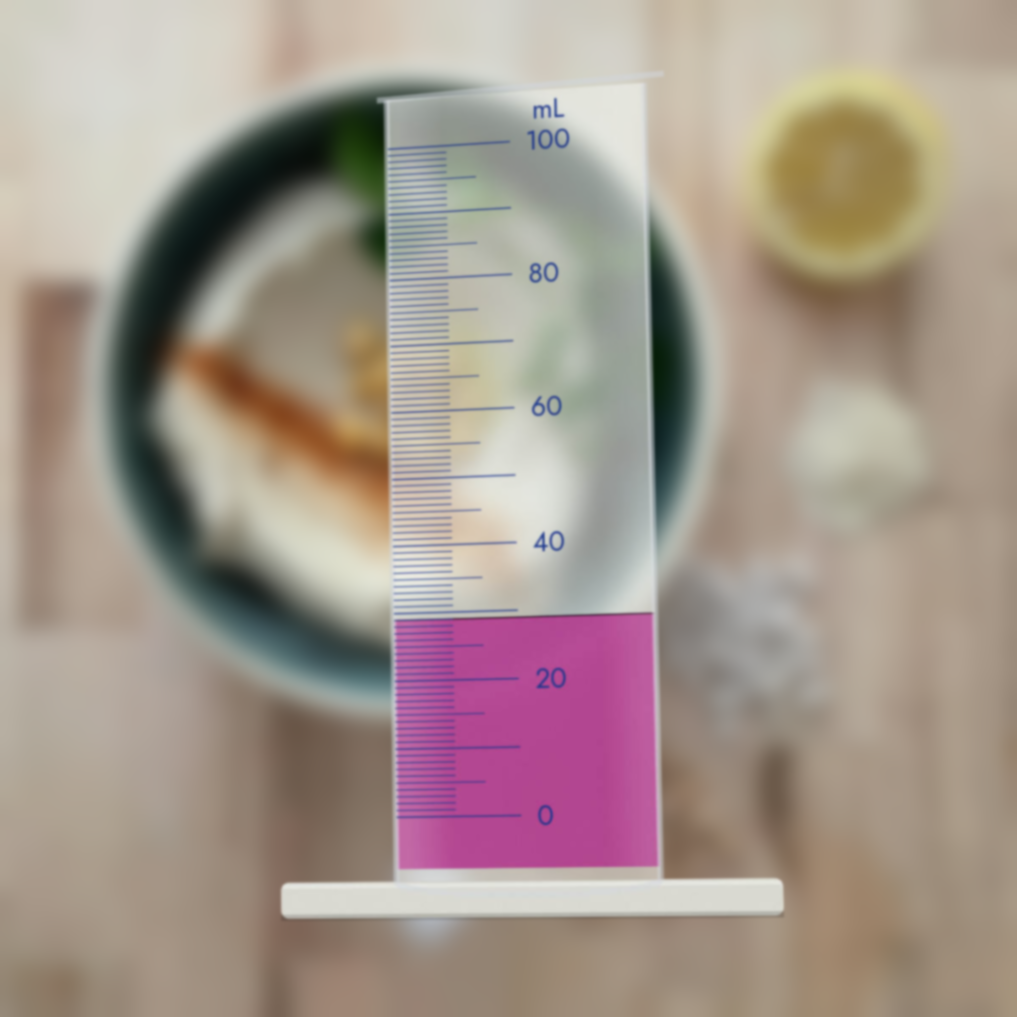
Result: 29
